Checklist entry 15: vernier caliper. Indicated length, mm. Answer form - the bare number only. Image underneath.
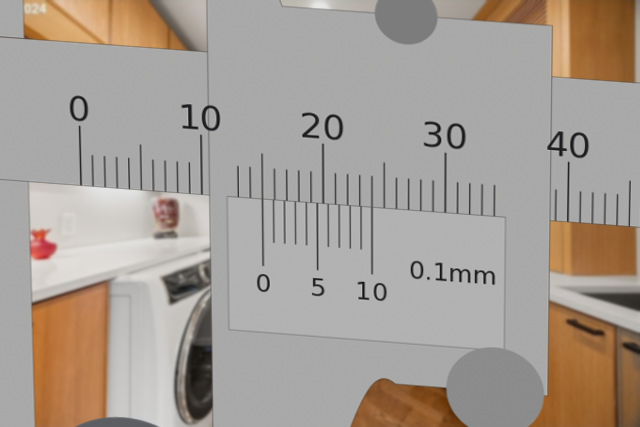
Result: 15.0
